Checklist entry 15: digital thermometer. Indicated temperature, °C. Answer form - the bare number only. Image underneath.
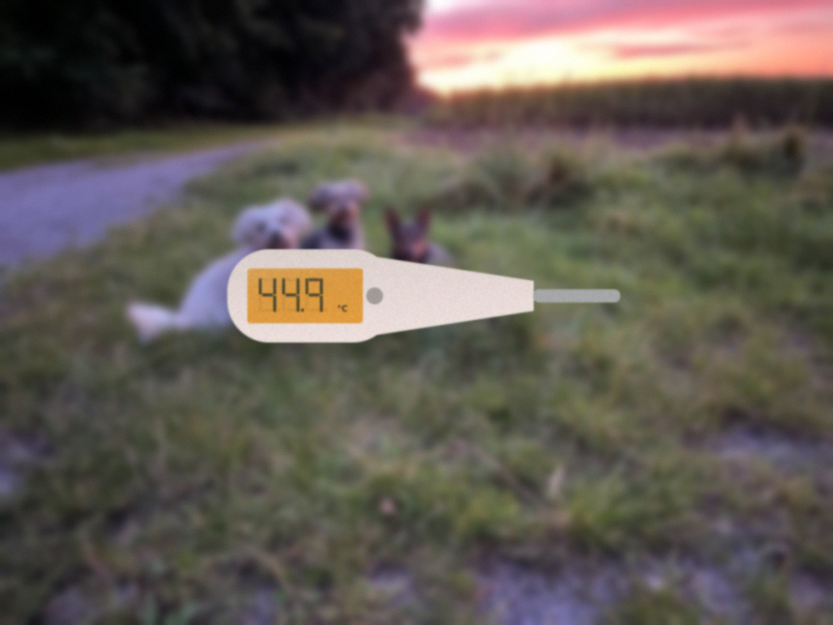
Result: 44.9
